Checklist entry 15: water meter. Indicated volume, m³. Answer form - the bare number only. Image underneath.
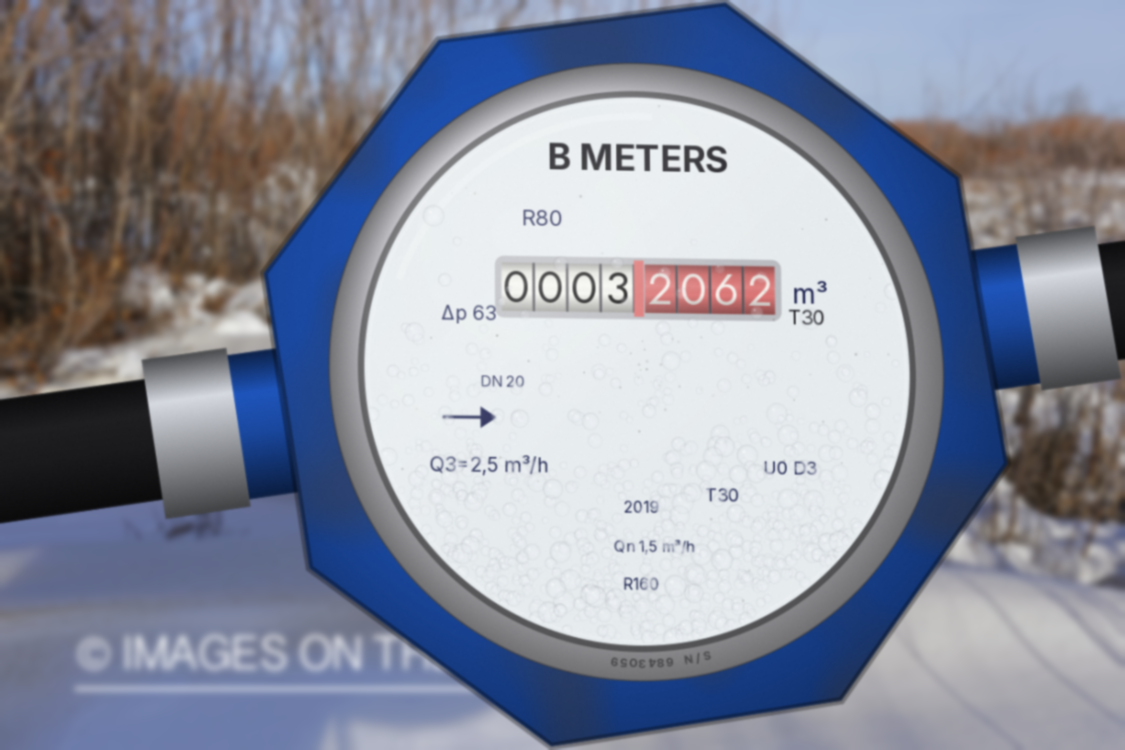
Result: 3.2062
